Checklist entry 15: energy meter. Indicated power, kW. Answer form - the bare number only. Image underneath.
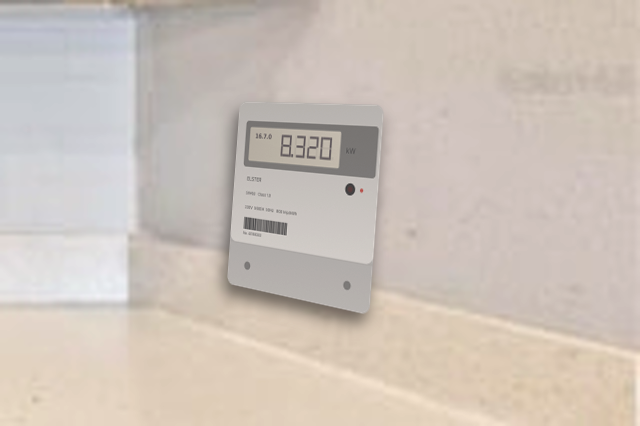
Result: 8.320
